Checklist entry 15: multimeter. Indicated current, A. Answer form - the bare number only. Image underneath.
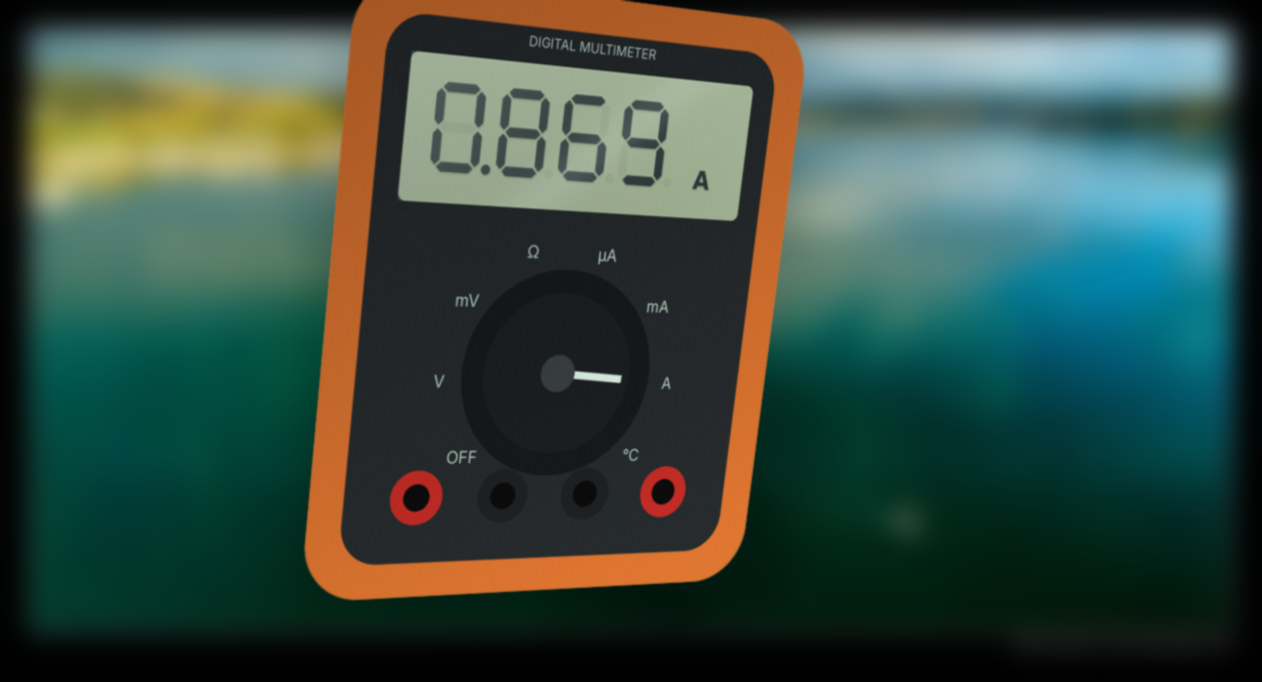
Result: 0.869
